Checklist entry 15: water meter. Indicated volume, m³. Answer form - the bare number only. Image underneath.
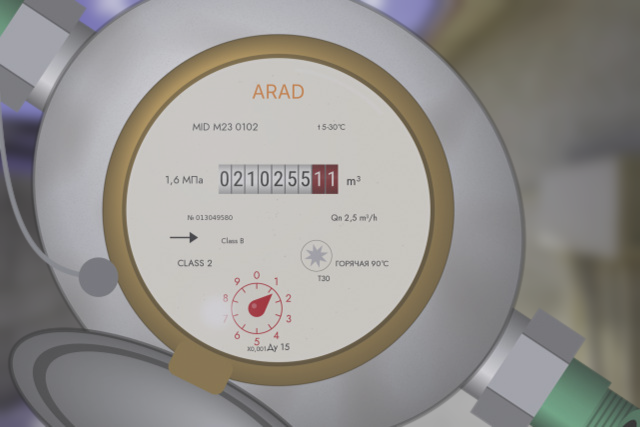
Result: 210255.111
